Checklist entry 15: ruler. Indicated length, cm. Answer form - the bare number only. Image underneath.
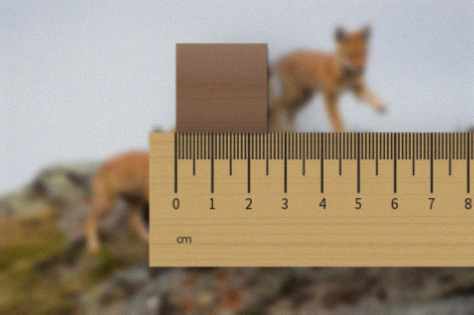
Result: 2.5
